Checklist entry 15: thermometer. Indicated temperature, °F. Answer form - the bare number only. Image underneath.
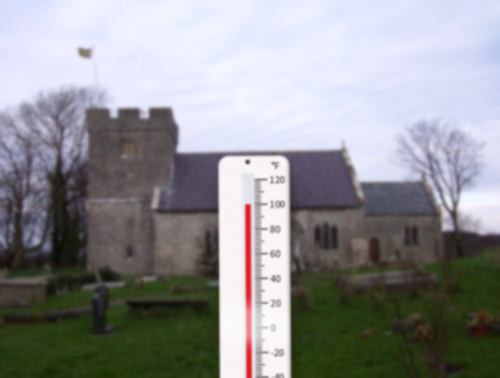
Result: 100
